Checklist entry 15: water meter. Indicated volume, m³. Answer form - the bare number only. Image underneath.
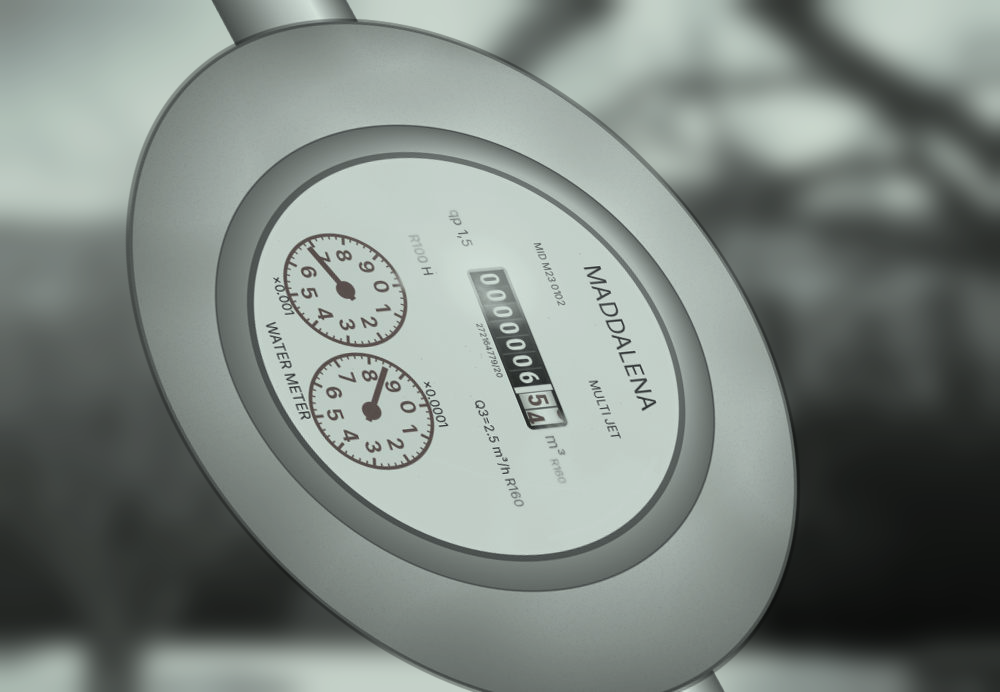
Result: 6.5368
